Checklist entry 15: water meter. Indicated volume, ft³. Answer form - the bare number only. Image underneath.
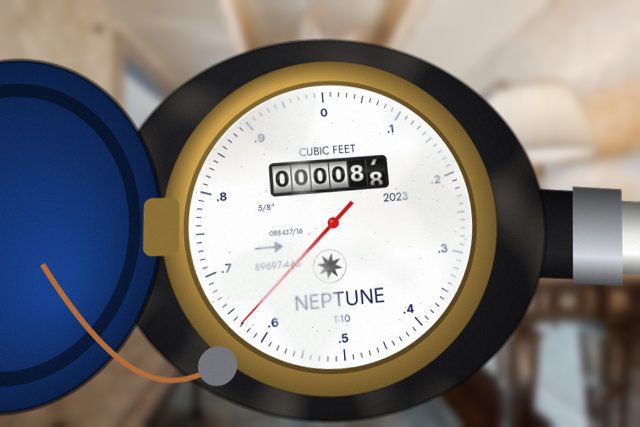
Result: 87.63
